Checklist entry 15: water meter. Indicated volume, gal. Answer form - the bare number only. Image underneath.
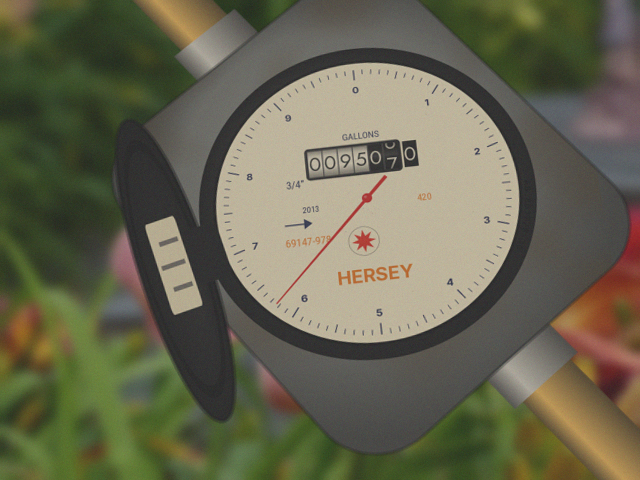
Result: 95066.2
